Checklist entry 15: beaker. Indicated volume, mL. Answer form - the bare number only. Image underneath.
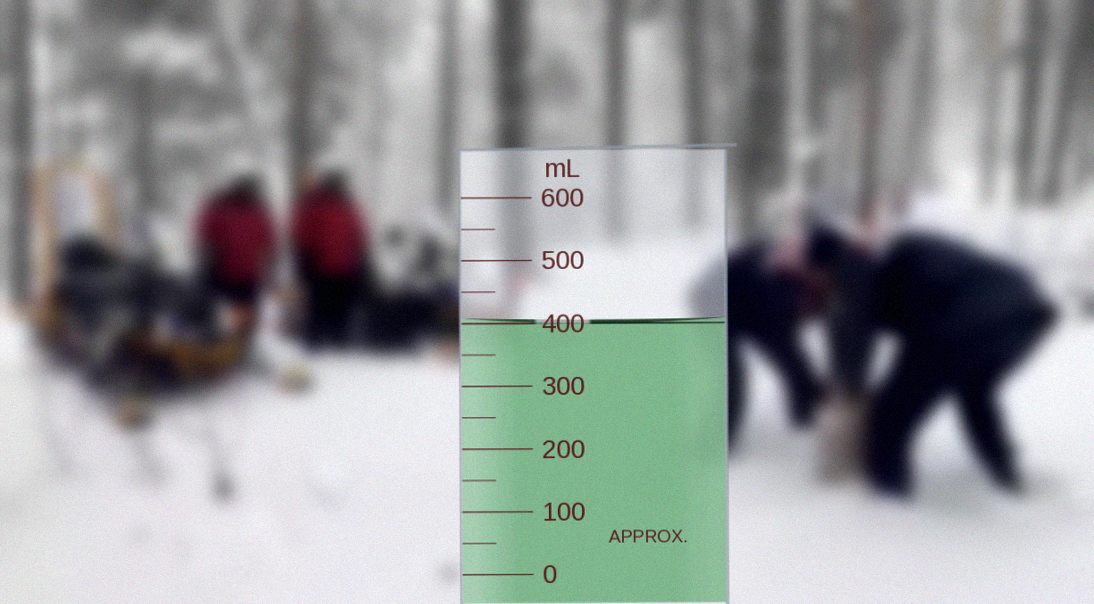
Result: 400
